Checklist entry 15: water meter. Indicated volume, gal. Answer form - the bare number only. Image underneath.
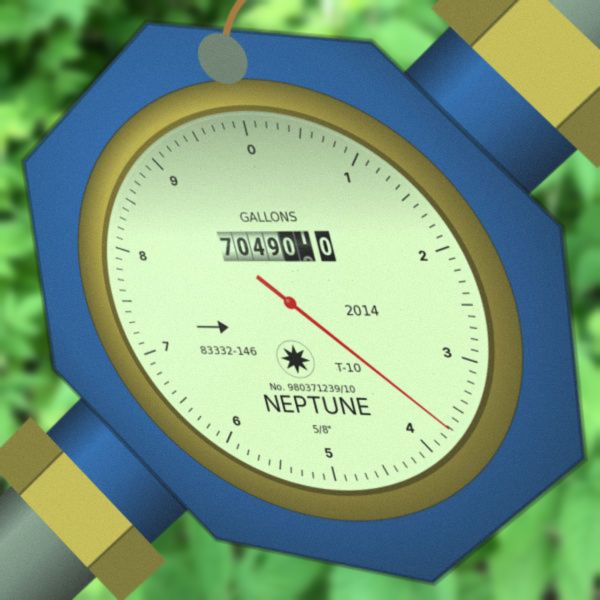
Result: 7049013.7
